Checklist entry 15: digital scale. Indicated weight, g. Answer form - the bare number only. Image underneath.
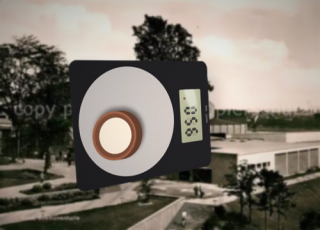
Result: 950
